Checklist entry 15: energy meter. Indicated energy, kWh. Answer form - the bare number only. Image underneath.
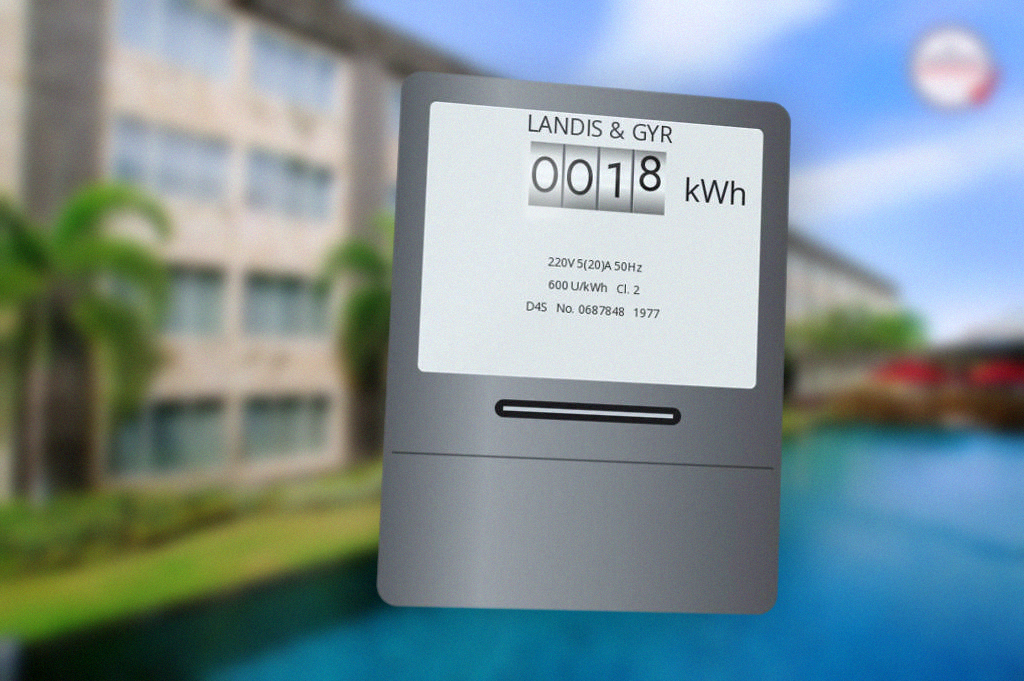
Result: 18
